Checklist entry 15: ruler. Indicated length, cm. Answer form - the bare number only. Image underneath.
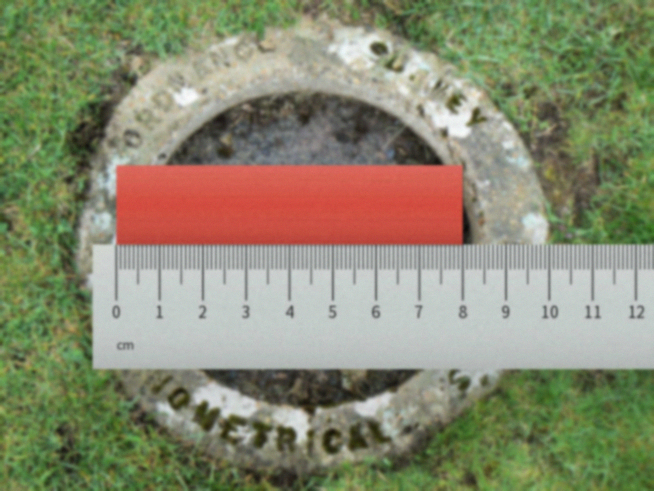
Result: 8
